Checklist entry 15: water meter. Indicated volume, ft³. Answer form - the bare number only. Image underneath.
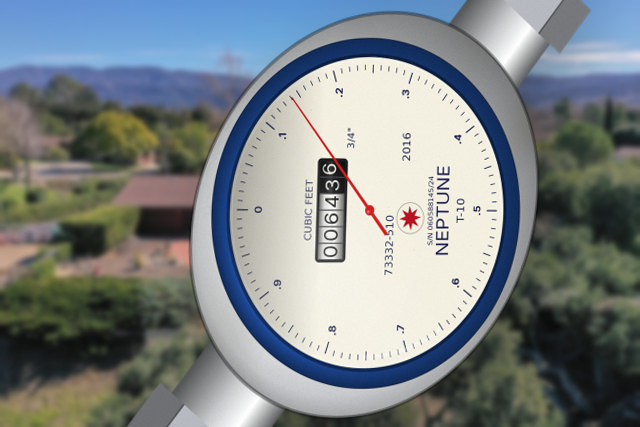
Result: 6436.14
